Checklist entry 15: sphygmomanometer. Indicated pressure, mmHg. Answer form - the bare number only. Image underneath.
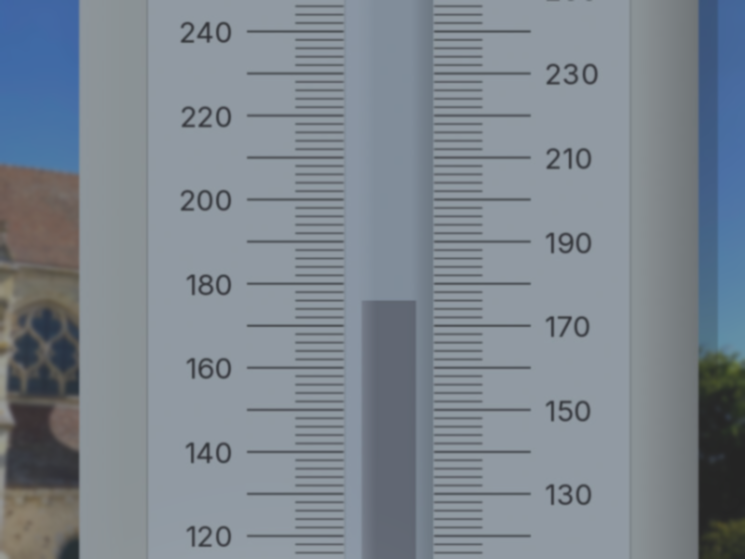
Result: 176
